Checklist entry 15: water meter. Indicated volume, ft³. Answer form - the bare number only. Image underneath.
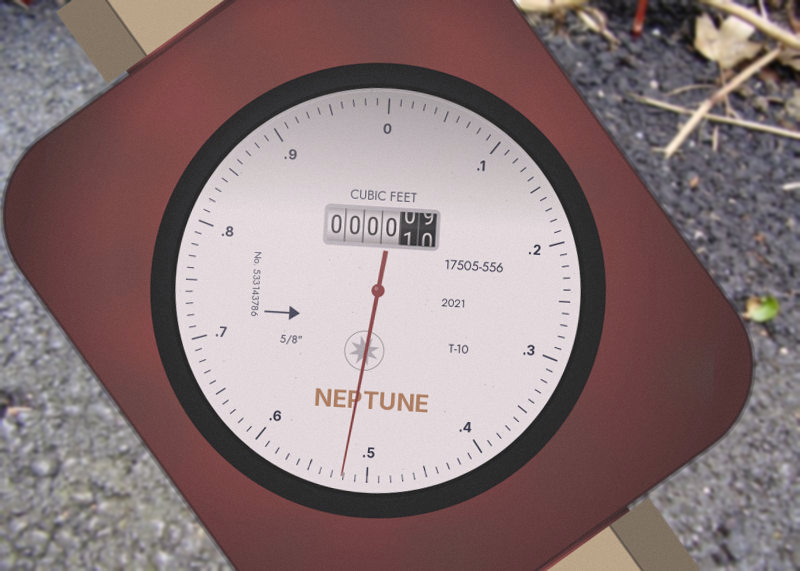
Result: 9.52
